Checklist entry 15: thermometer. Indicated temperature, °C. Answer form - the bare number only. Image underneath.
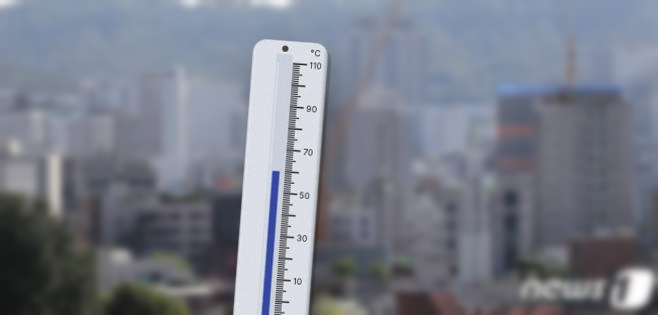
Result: 60
